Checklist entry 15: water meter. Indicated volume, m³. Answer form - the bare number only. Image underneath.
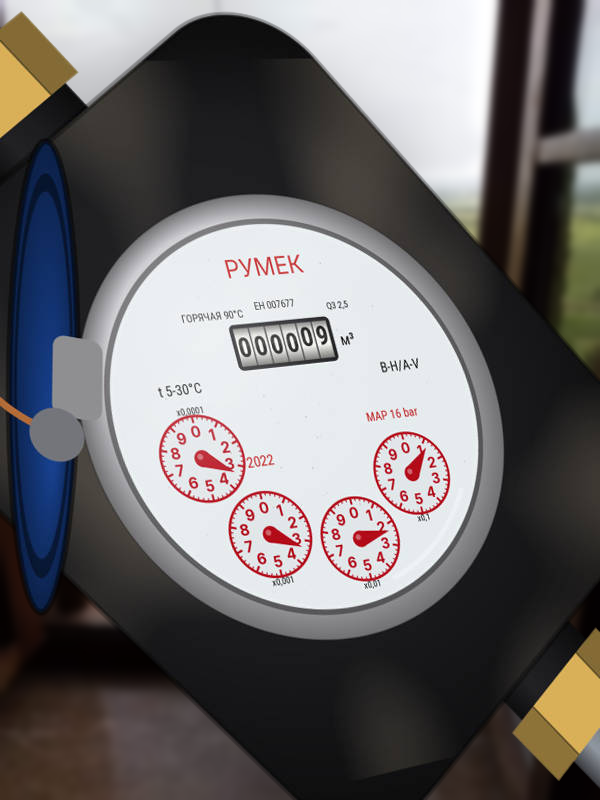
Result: 9.1233
